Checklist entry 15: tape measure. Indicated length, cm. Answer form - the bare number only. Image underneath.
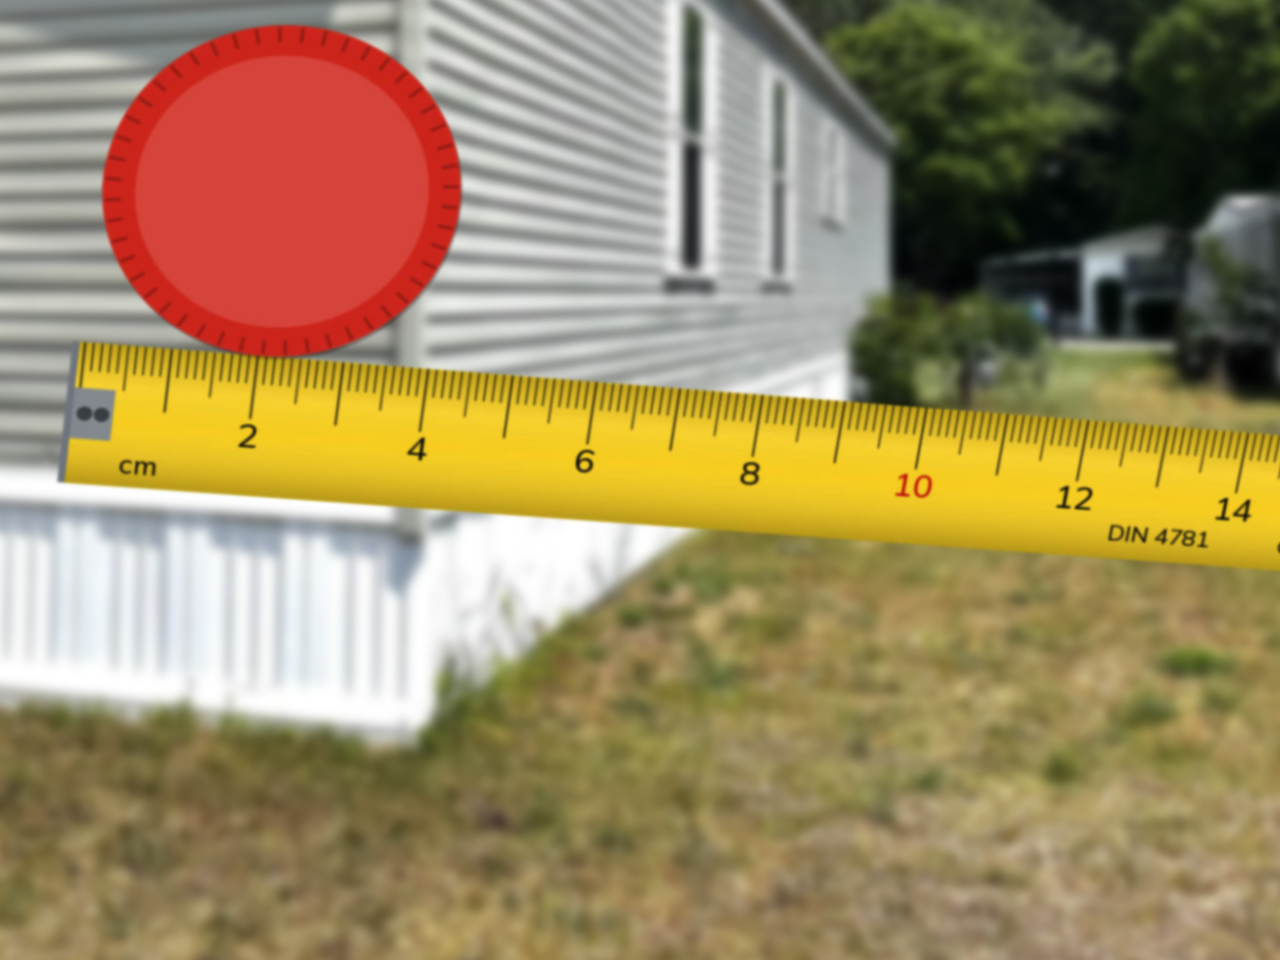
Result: 4.1
